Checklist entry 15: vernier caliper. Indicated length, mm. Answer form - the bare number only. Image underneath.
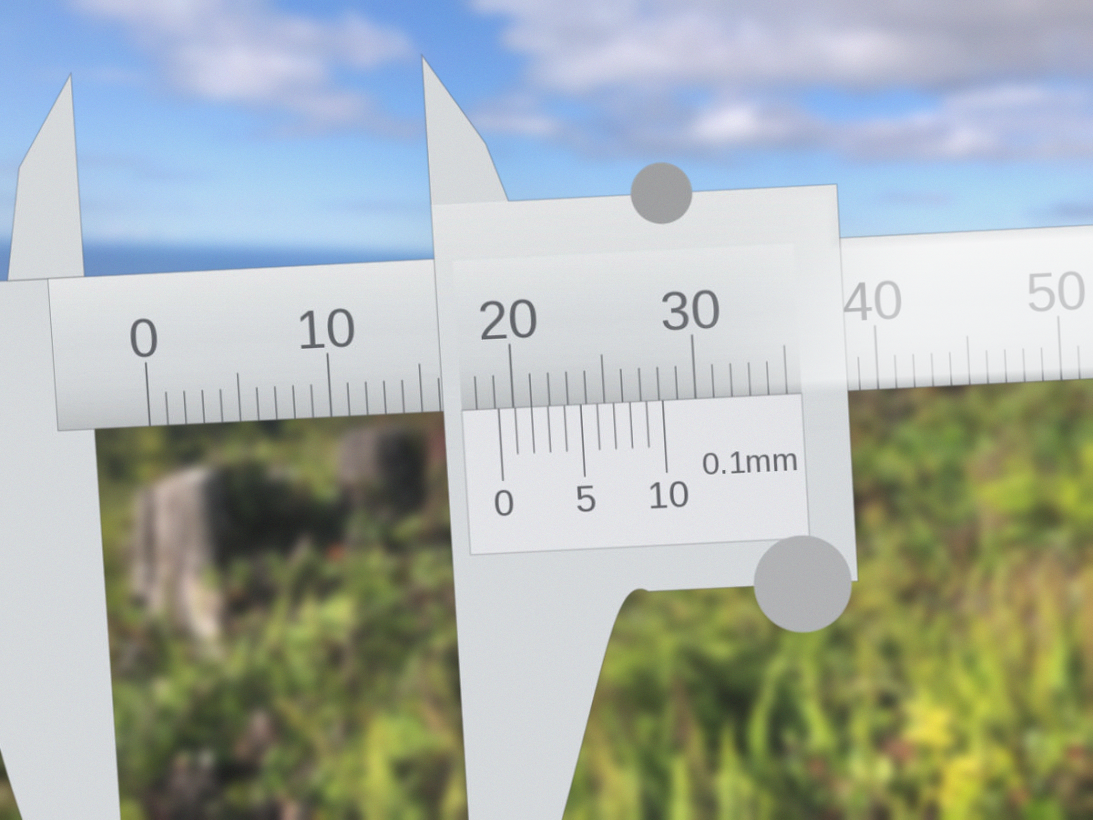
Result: 19.2
